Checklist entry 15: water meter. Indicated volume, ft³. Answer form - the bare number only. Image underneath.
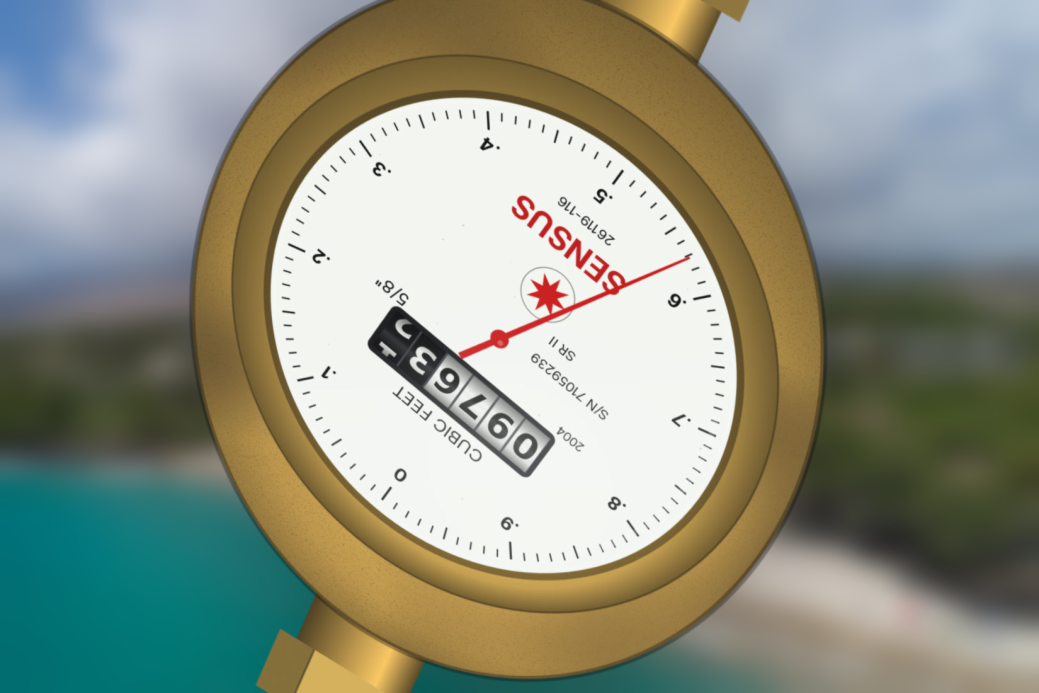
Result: 97631.57
